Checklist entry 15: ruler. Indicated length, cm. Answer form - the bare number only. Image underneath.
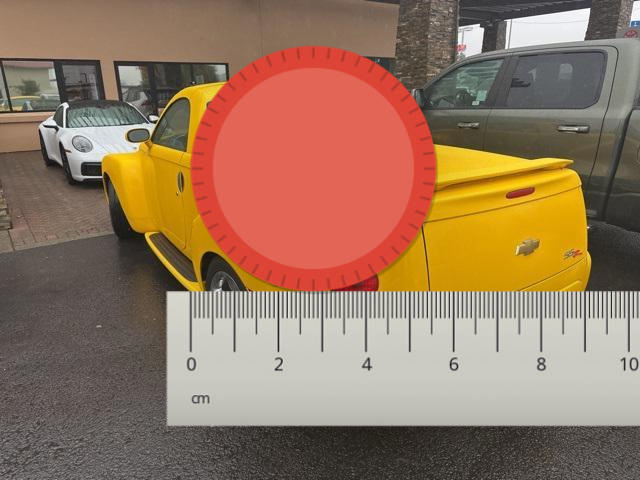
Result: 5.6
